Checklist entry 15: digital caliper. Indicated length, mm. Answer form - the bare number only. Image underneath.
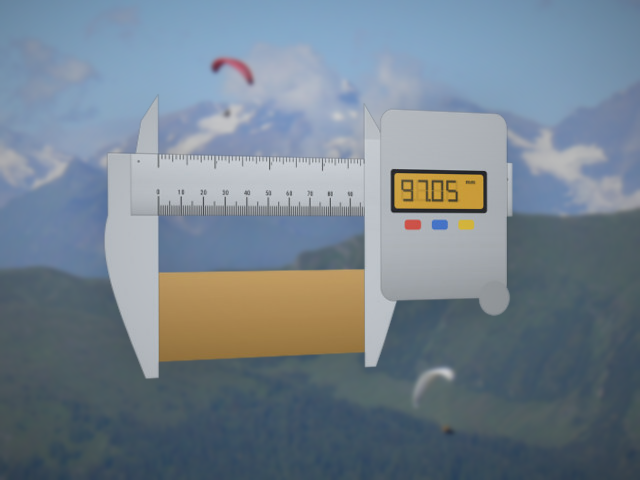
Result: 97.05
